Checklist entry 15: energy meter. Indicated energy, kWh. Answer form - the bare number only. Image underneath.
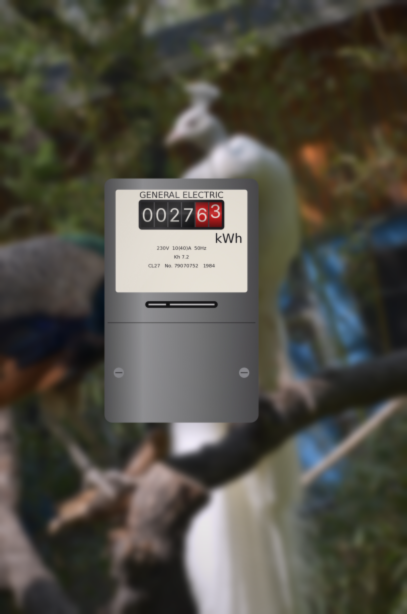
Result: 27.63
